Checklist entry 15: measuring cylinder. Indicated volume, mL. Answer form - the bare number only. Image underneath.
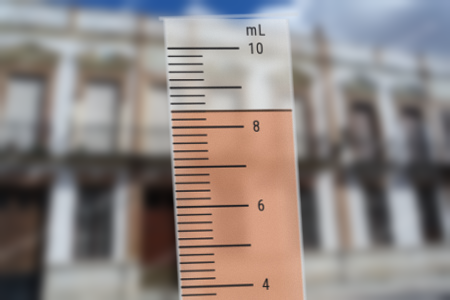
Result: 8.4
